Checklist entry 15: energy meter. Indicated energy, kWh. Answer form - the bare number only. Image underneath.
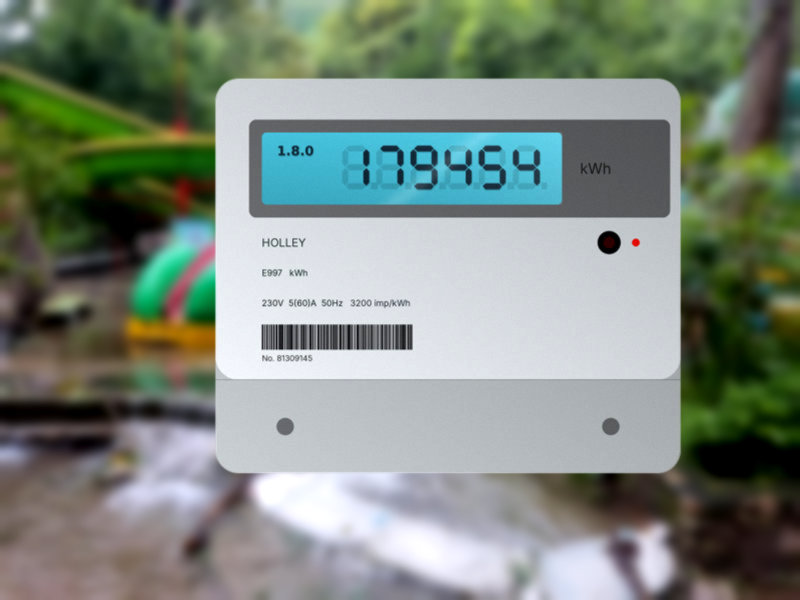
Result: 179454
